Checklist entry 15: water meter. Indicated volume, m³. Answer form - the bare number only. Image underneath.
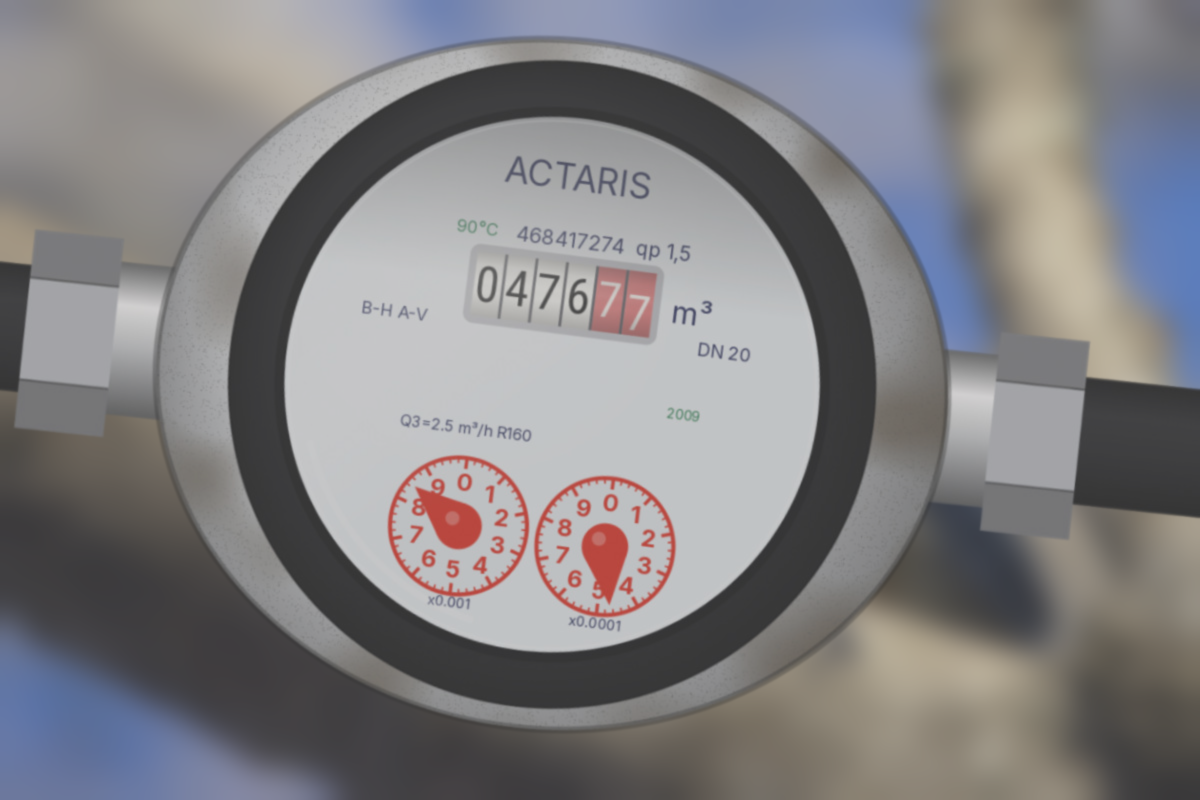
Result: 476.7684
